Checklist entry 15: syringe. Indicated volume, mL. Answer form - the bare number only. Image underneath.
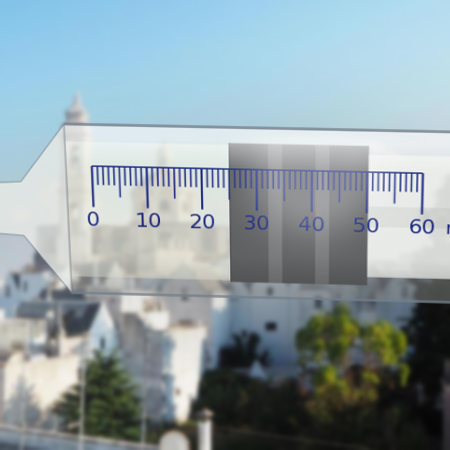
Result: 25
